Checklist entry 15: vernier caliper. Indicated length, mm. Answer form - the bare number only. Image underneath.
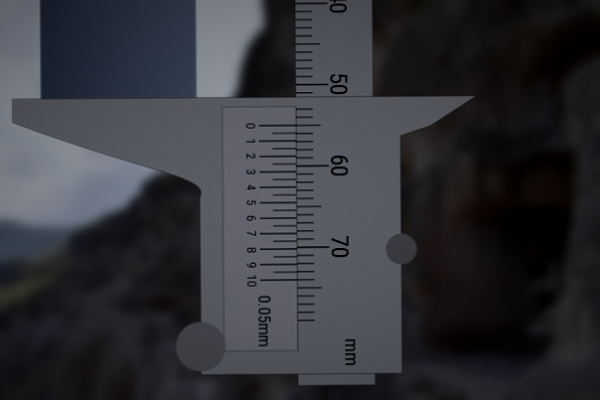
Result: 55.0
